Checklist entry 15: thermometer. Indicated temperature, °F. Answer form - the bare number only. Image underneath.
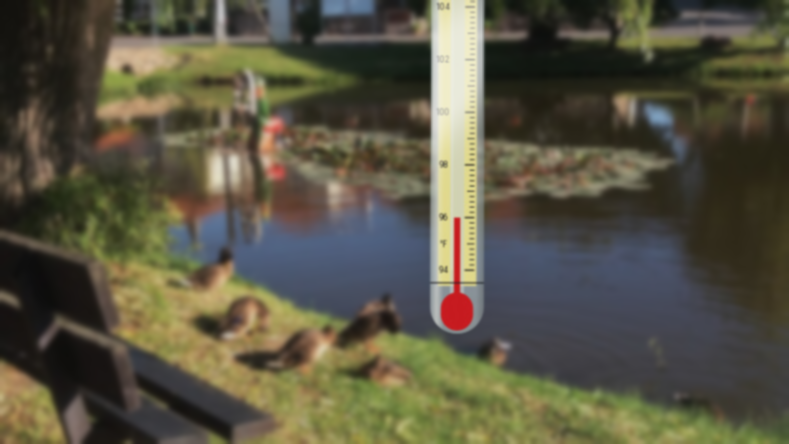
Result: 96
